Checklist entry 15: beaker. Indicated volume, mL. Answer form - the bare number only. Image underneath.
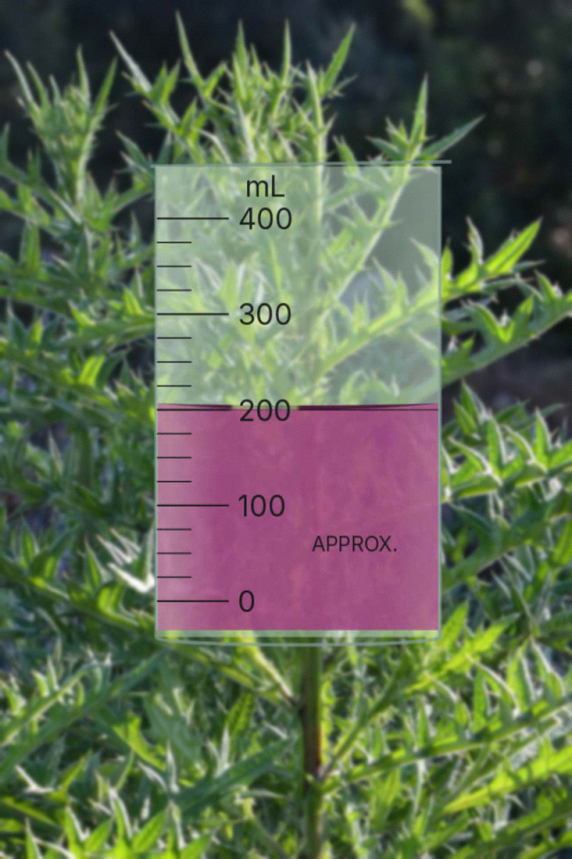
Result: 200
